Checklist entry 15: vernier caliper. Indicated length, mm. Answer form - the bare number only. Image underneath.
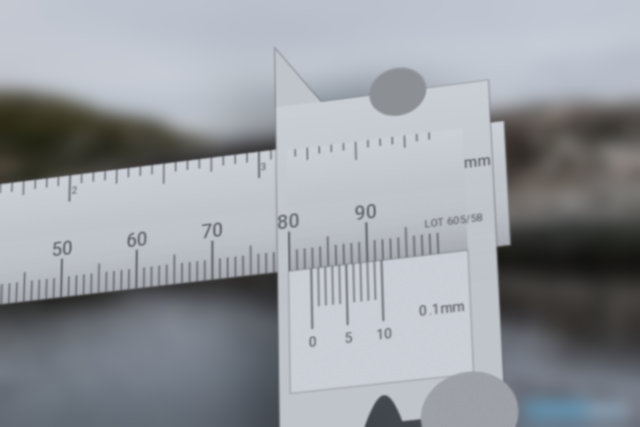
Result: 82.8
